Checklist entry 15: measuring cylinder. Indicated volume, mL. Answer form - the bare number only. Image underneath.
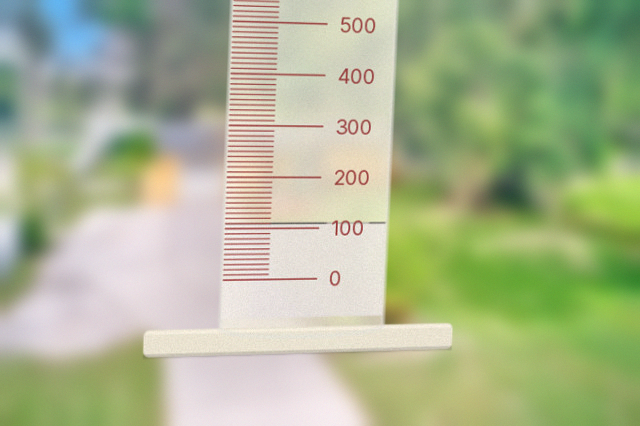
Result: 110
